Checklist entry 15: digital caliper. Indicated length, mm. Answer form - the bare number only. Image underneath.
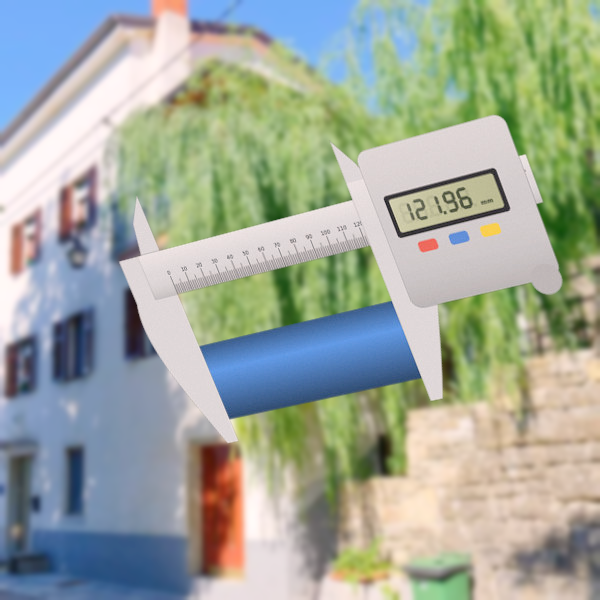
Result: 121.96
